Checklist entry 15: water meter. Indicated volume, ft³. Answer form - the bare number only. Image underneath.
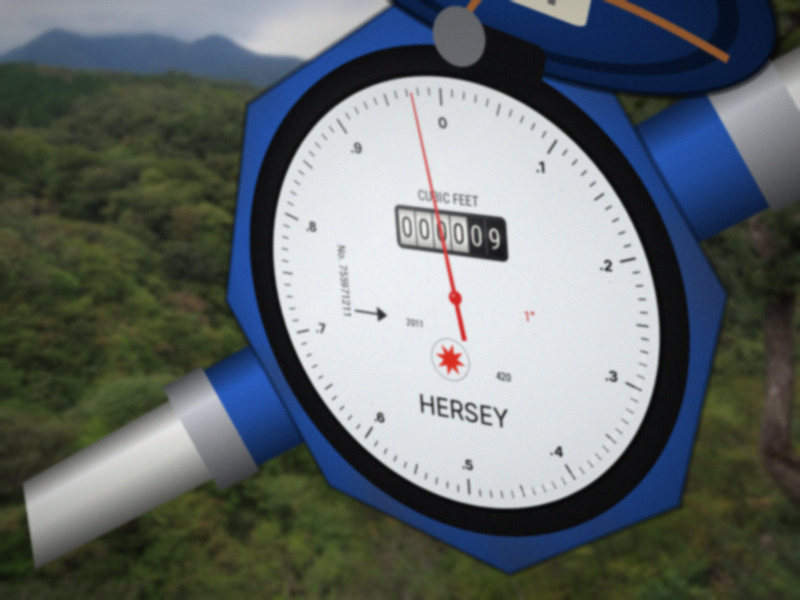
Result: 8.97
